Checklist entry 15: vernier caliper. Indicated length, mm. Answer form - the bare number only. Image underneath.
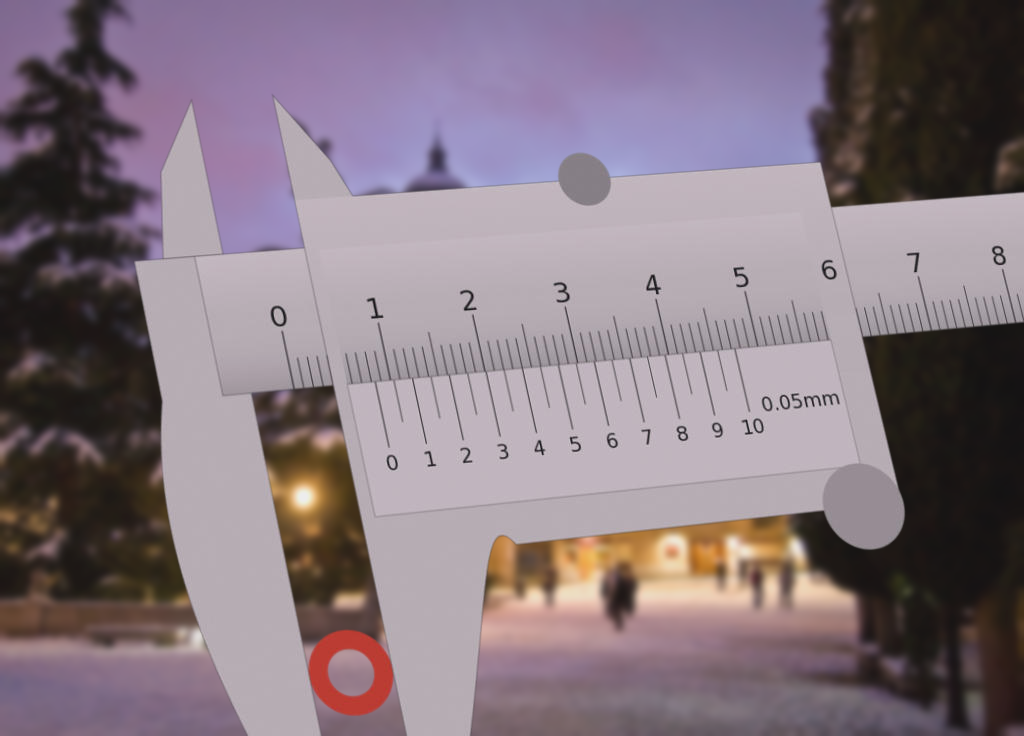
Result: 8.4
